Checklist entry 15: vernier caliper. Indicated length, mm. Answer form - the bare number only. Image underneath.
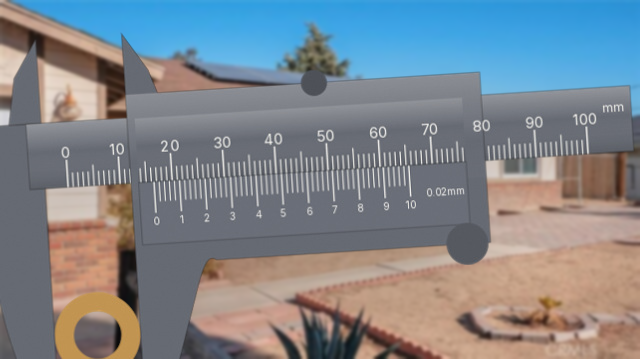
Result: 16.5
